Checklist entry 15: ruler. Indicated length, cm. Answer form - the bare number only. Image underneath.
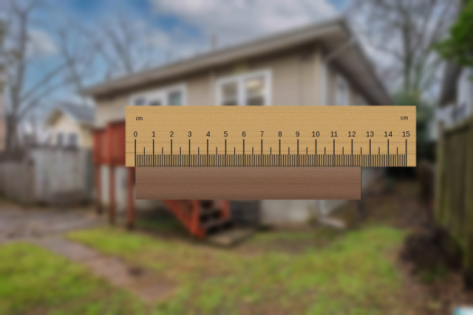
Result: 12.5
